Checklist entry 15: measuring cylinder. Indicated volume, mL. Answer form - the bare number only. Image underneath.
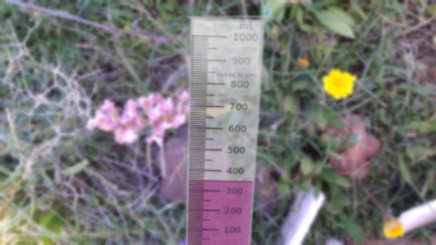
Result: 350
